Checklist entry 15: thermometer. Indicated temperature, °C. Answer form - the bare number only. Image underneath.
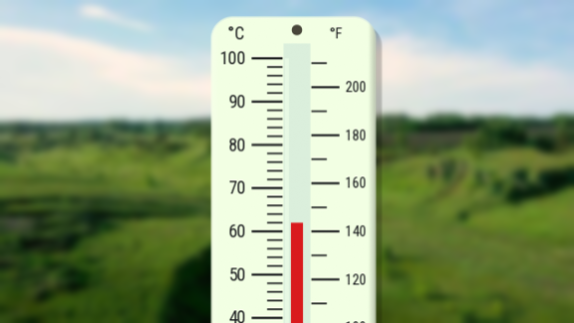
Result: 62
